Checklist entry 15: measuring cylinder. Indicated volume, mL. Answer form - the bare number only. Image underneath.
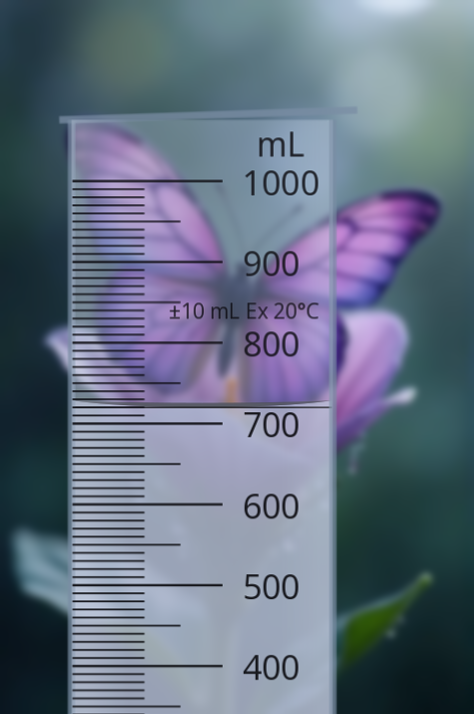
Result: 720
